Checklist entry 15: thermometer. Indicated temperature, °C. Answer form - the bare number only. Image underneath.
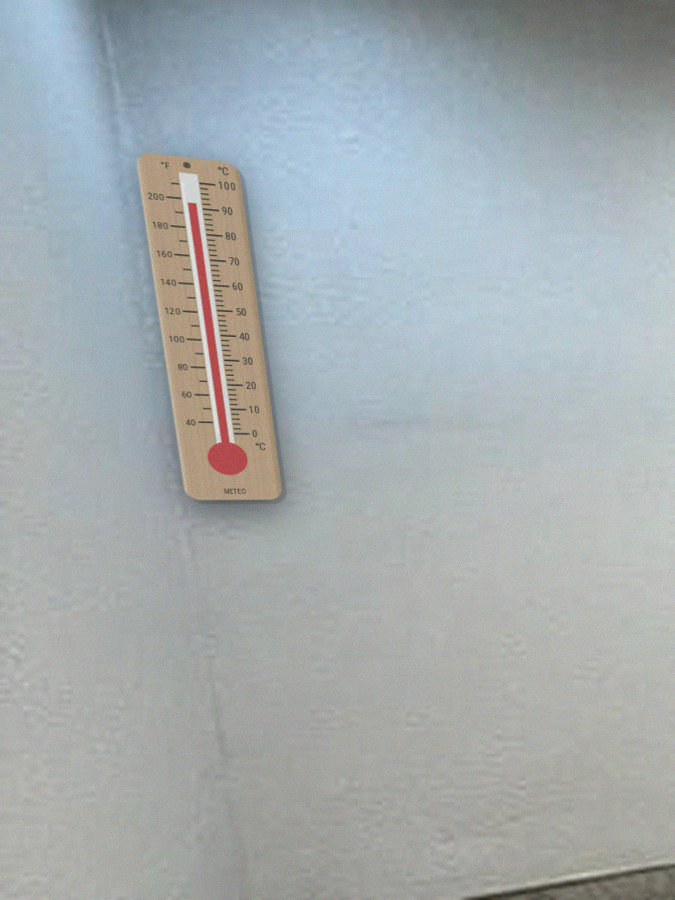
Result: 92
